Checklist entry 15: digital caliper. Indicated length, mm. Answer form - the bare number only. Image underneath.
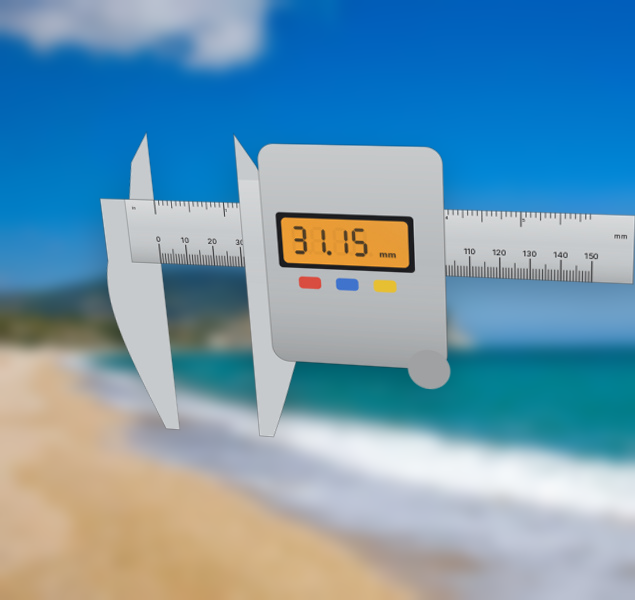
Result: 31.15
